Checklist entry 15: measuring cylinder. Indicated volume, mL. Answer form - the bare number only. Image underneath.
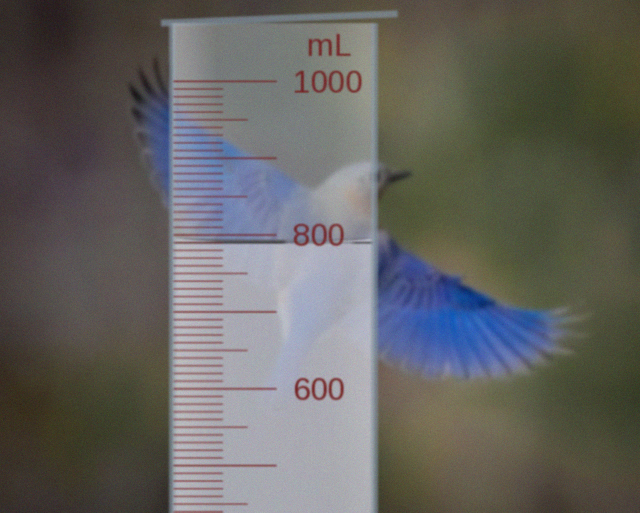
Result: 790
